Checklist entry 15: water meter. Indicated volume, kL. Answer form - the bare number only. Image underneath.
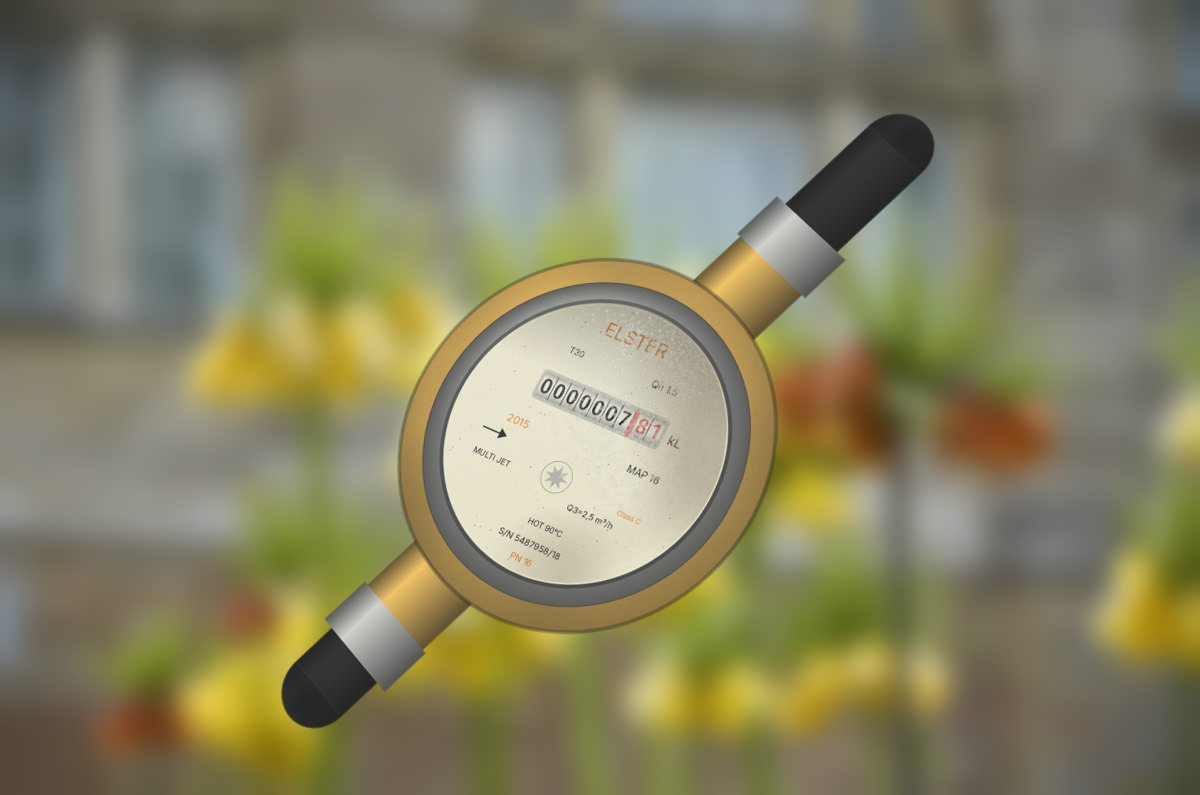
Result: 7.81
